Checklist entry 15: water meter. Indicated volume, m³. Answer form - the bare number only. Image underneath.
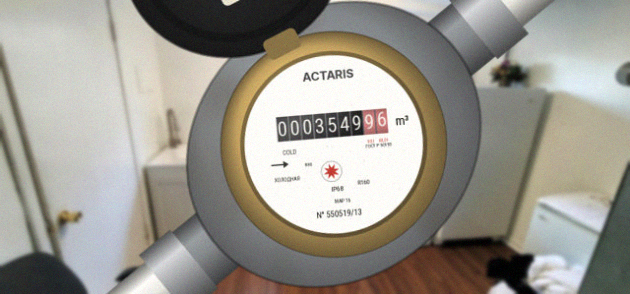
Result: 3549.96
